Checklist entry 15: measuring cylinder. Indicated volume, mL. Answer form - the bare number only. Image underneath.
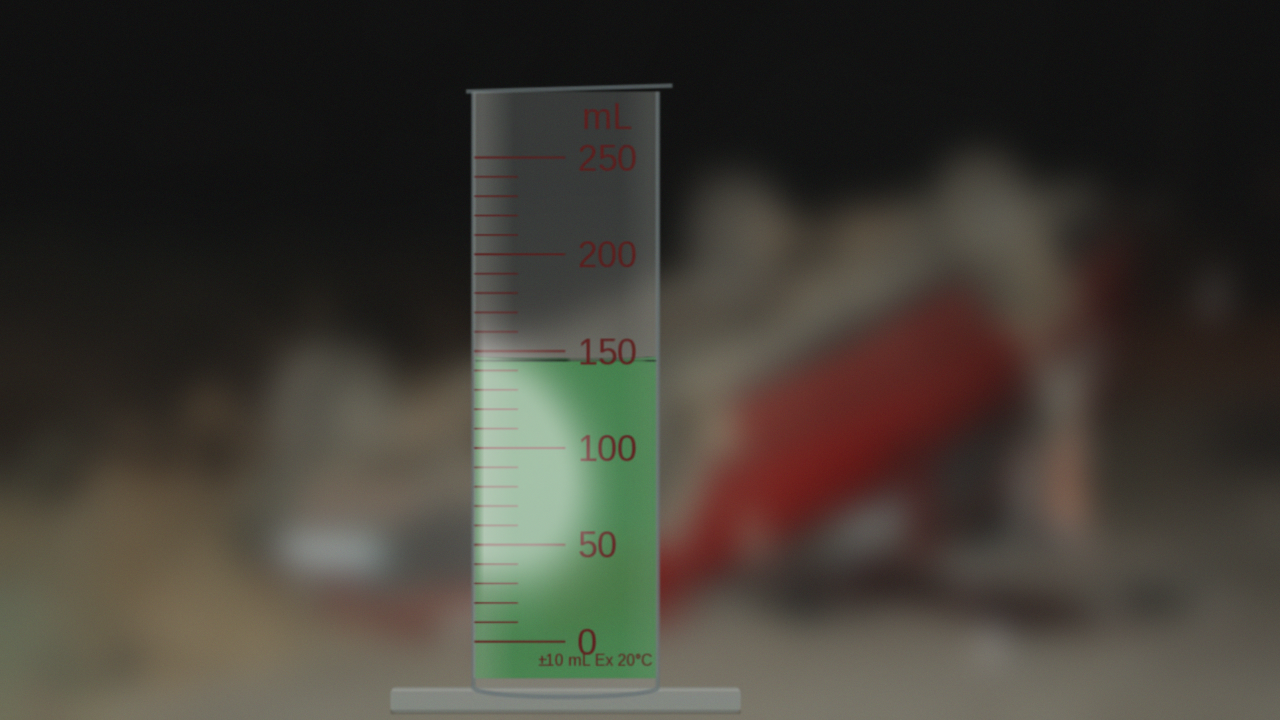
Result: 145
